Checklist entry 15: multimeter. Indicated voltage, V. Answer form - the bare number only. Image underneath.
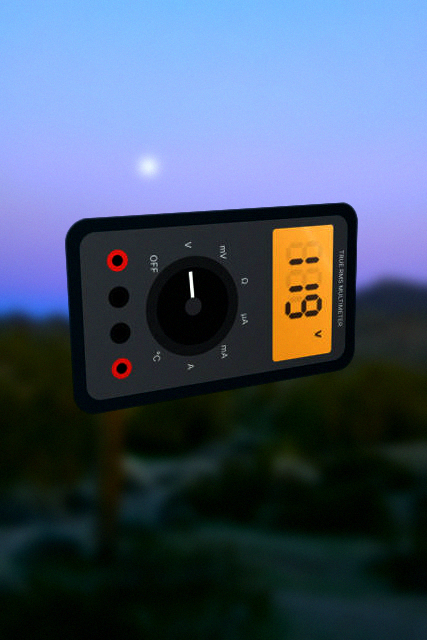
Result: 119
